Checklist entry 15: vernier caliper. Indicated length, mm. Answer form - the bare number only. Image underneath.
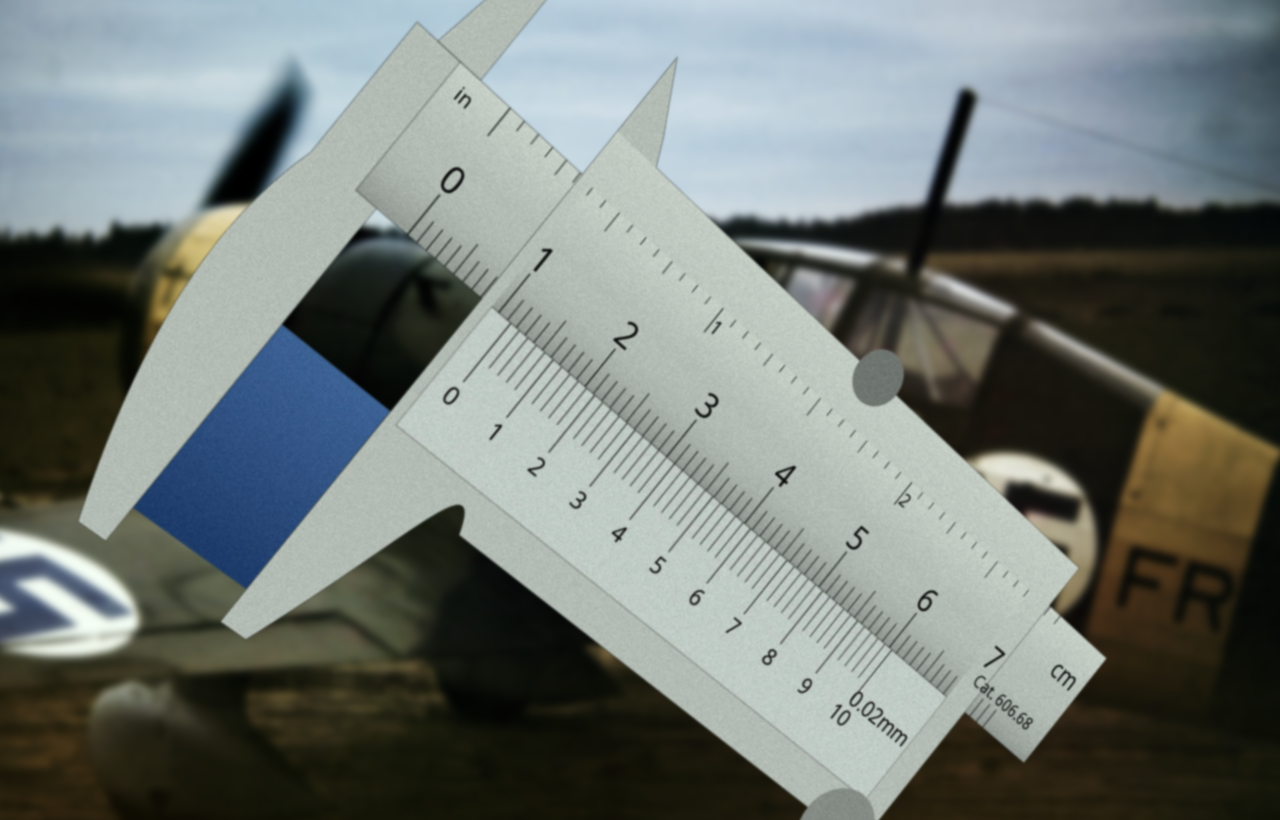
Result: 11.4
